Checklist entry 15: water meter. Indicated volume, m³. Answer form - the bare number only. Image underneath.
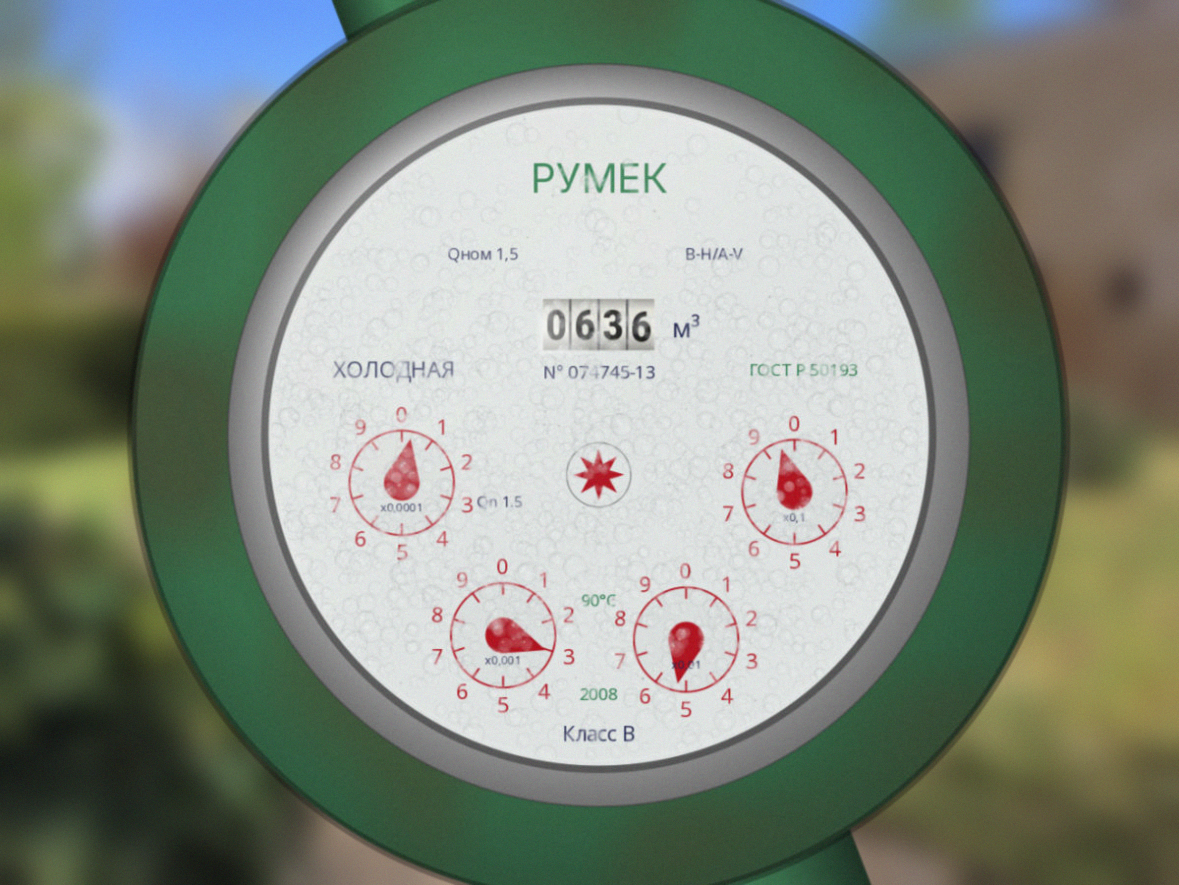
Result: 635.9530
